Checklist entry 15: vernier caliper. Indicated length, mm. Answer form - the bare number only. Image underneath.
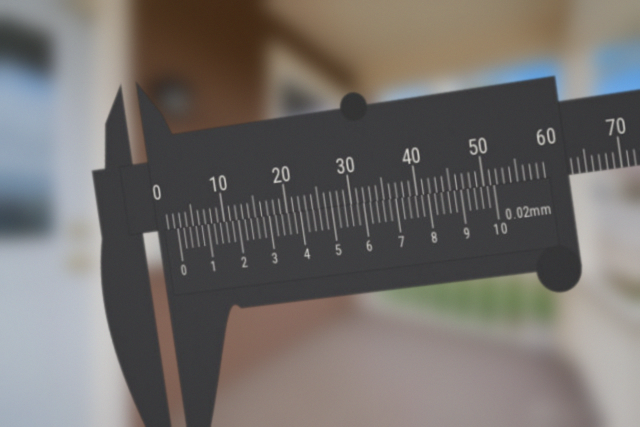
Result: 2.5
